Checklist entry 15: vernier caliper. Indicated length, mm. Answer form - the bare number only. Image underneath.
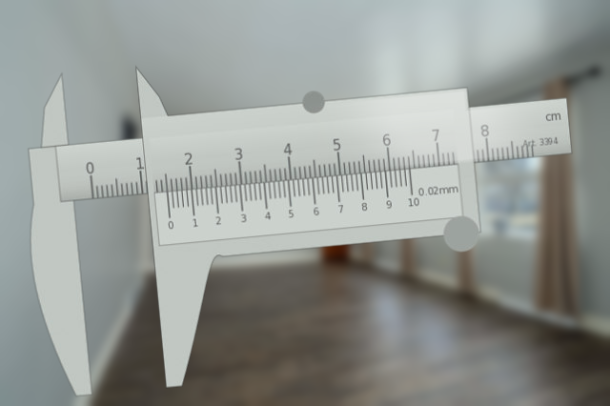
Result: 15.0
